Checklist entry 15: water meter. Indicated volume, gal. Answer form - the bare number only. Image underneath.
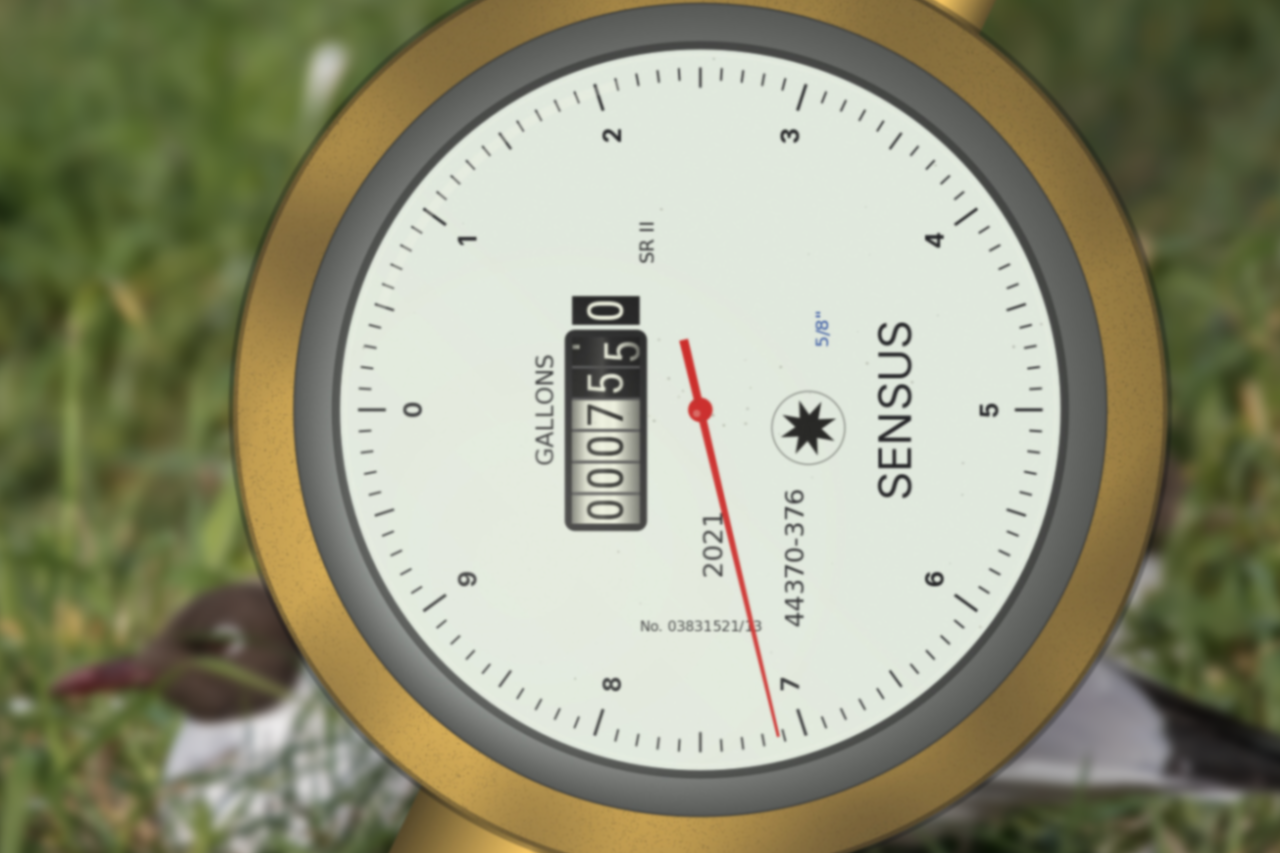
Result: 7547.1
